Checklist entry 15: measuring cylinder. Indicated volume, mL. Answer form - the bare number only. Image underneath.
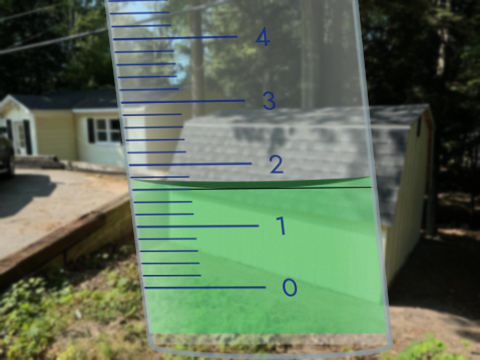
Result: 1.6
